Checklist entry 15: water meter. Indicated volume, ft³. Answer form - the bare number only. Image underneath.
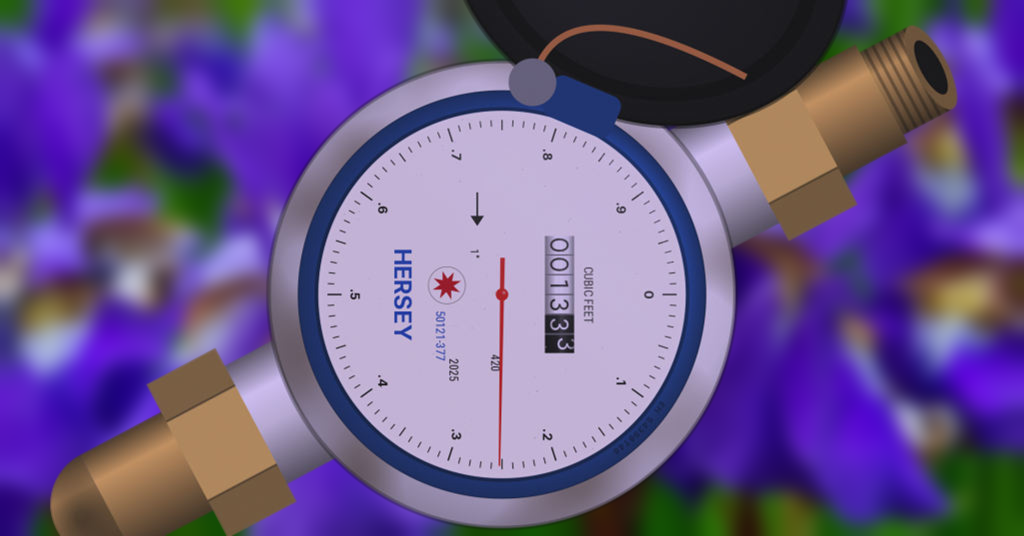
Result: 1333.25
